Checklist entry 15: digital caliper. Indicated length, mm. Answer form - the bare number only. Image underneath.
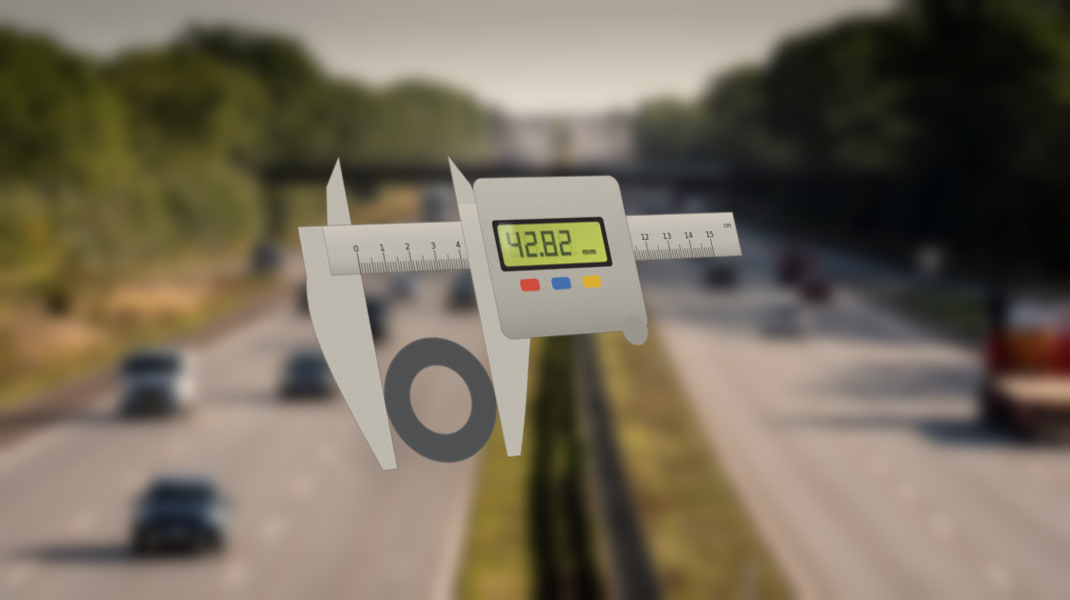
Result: 42.82
